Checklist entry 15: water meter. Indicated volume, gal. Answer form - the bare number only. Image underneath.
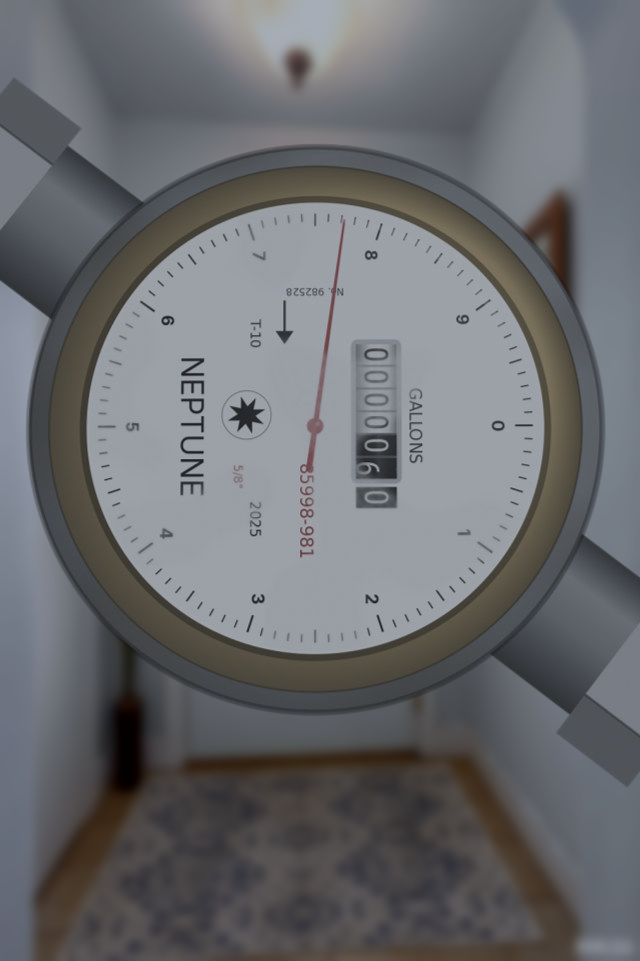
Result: 57.7
